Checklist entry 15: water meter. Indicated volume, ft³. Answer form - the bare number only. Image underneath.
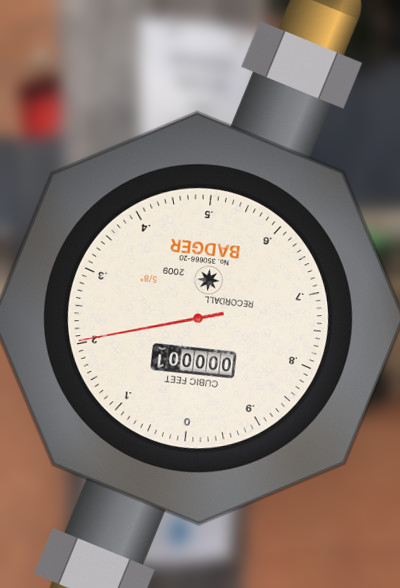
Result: 1.20
